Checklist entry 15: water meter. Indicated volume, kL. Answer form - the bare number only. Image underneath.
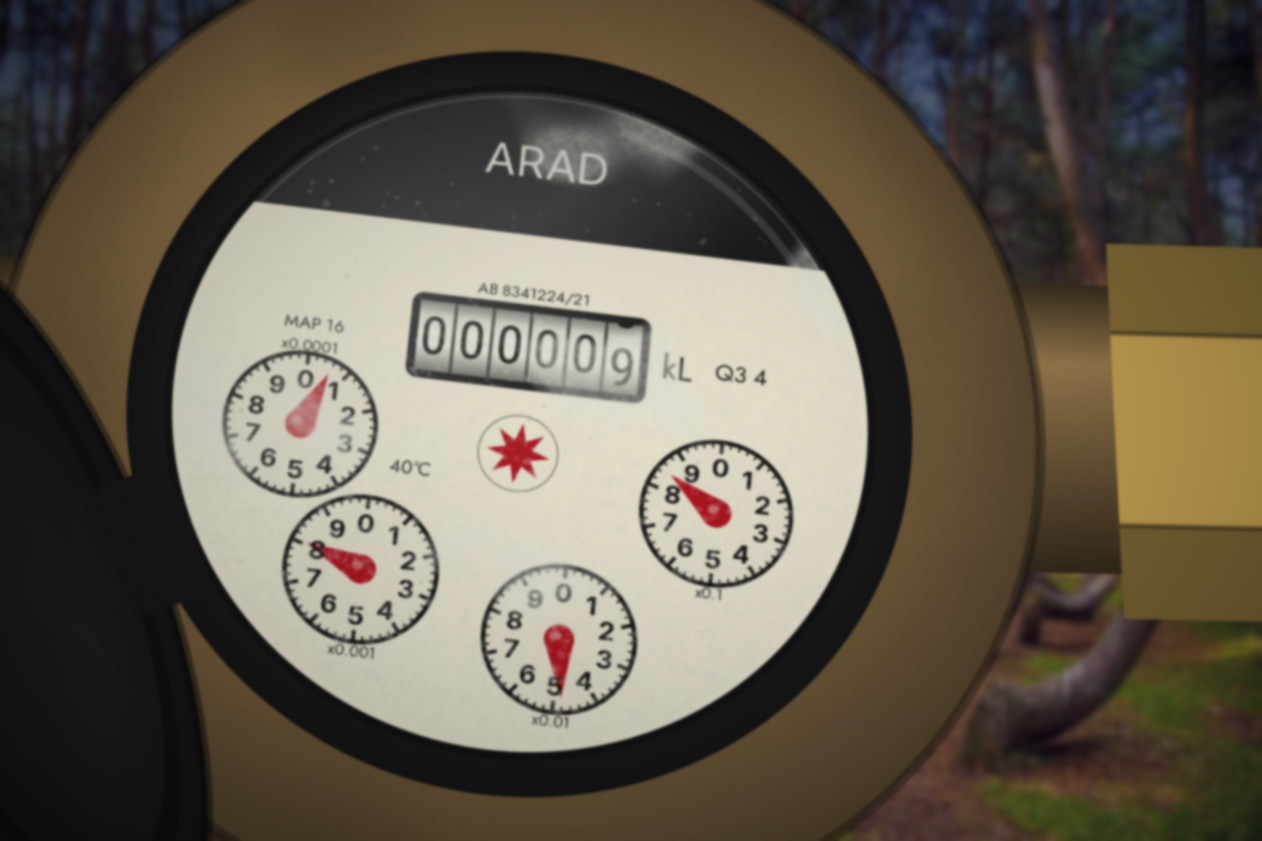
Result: 8.8480
